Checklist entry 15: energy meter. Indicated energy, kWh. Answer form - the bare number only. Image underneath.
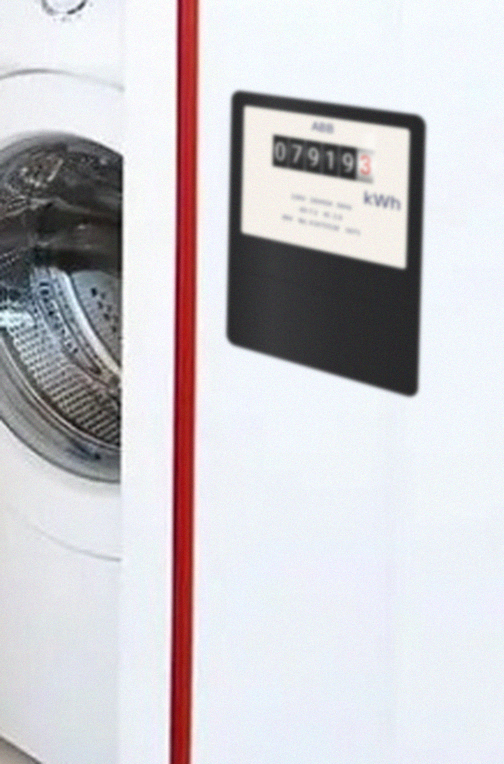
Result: 7919.3
